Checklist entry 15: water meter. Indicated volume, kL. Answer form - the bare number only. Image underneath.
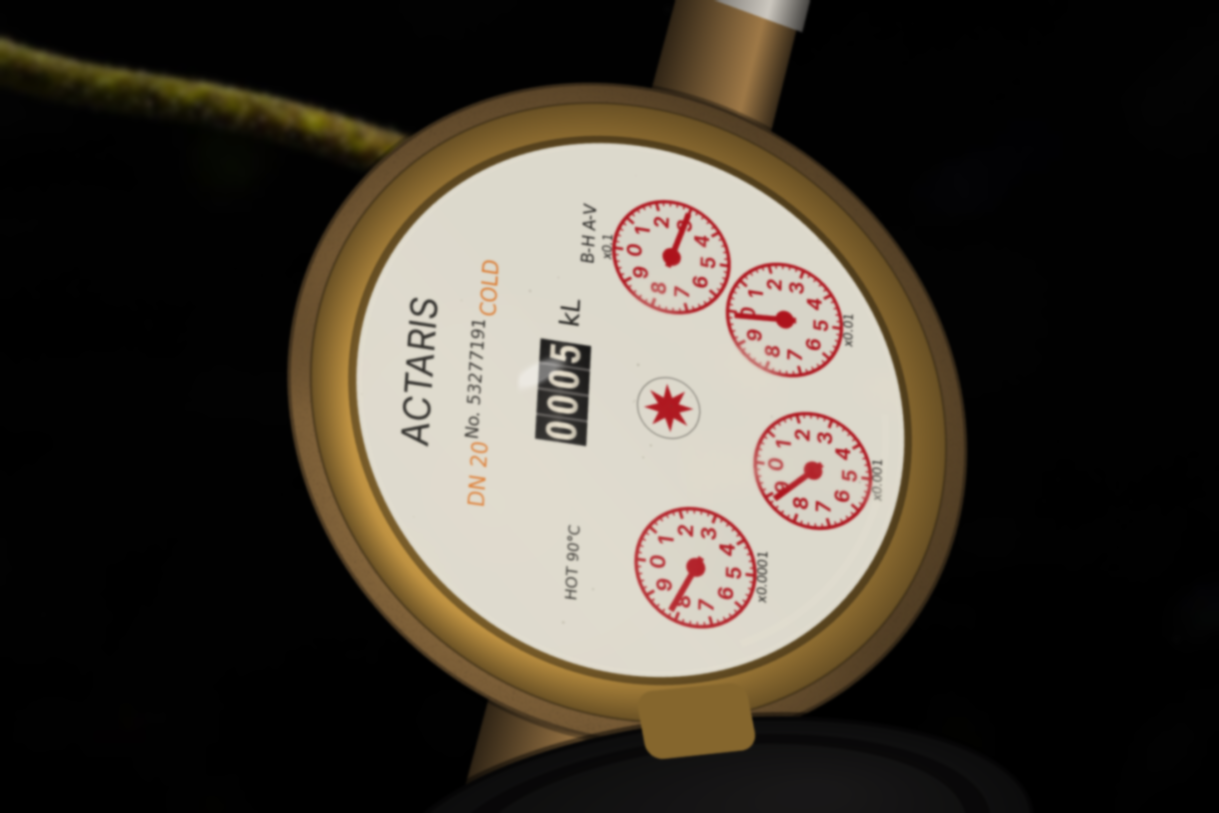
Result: 5.2988
